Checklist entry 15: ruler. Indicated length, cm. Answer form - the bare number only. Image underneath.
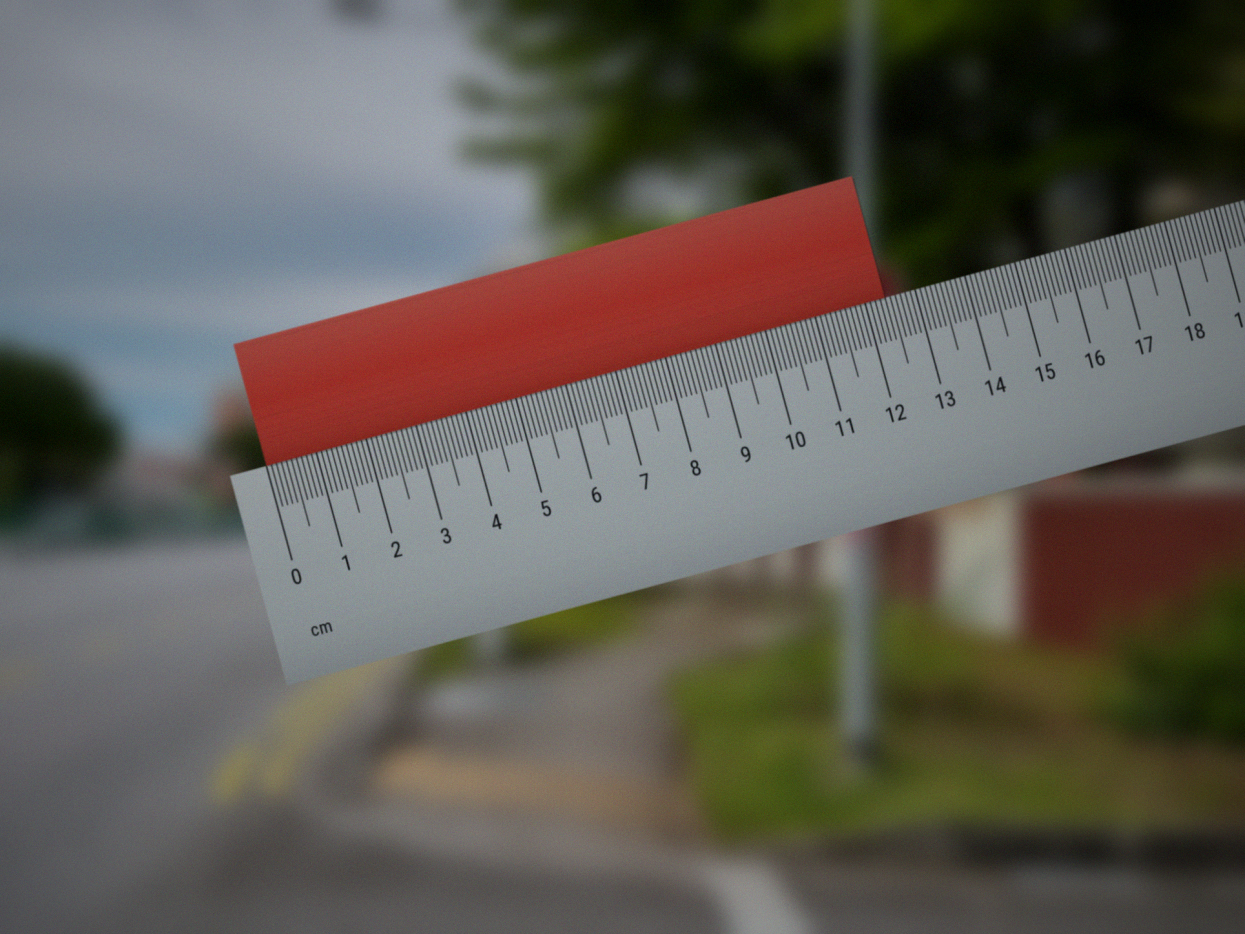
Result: 12.4
